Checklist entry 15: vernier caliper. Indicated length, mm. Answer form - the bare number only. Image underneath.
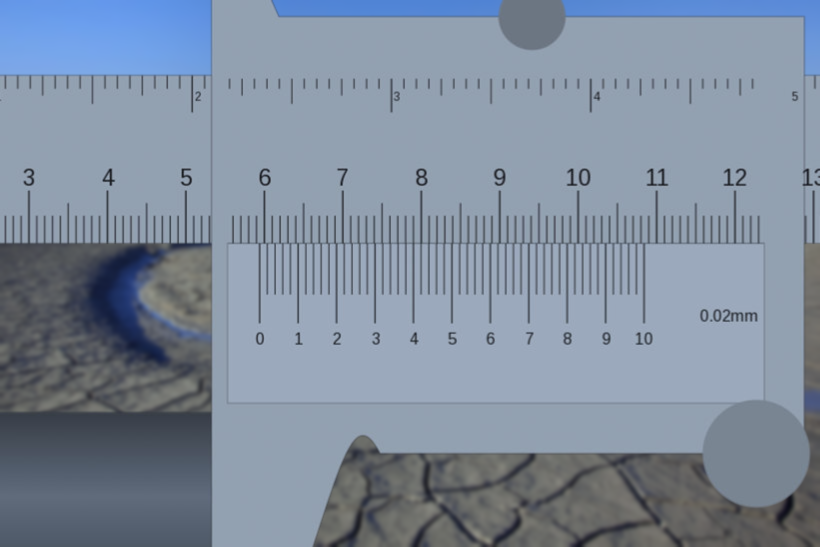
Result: 59.4
